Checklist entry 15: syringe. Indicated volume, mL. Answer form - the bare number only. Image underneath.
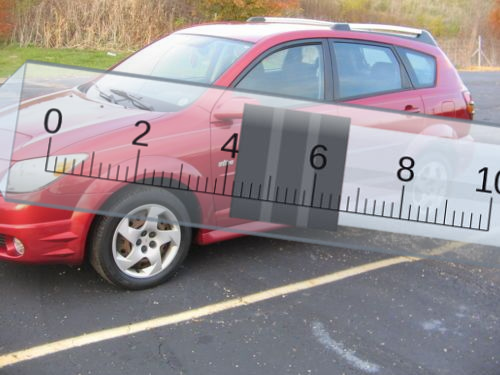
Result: 4.2
